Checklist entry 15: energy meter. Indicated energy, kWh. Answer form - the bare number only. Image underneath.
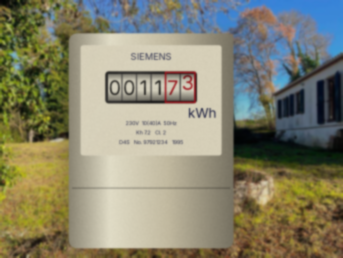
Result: 11.73
